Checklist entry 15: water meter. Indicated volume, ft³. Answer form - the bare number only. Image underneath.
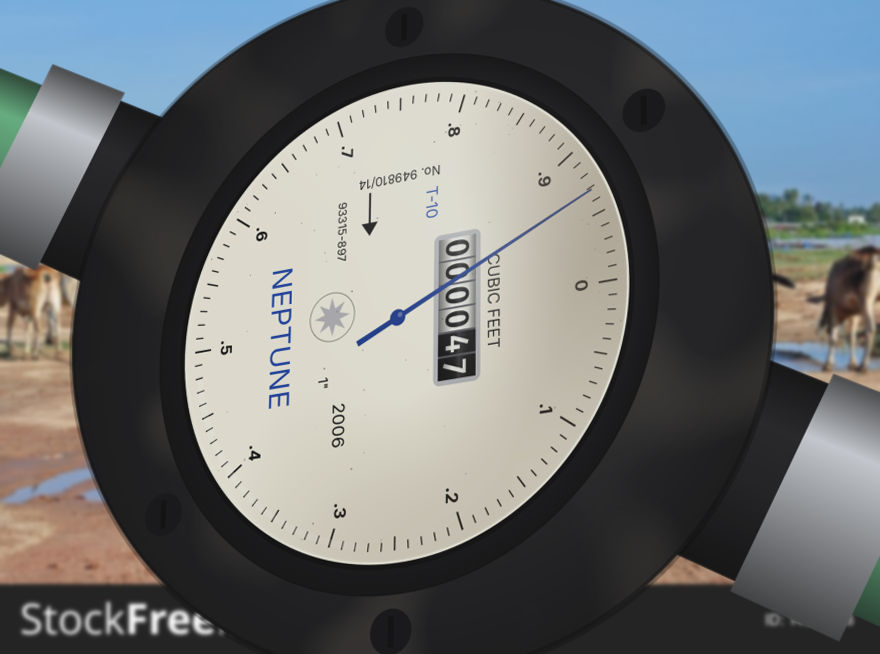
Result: 46.93
